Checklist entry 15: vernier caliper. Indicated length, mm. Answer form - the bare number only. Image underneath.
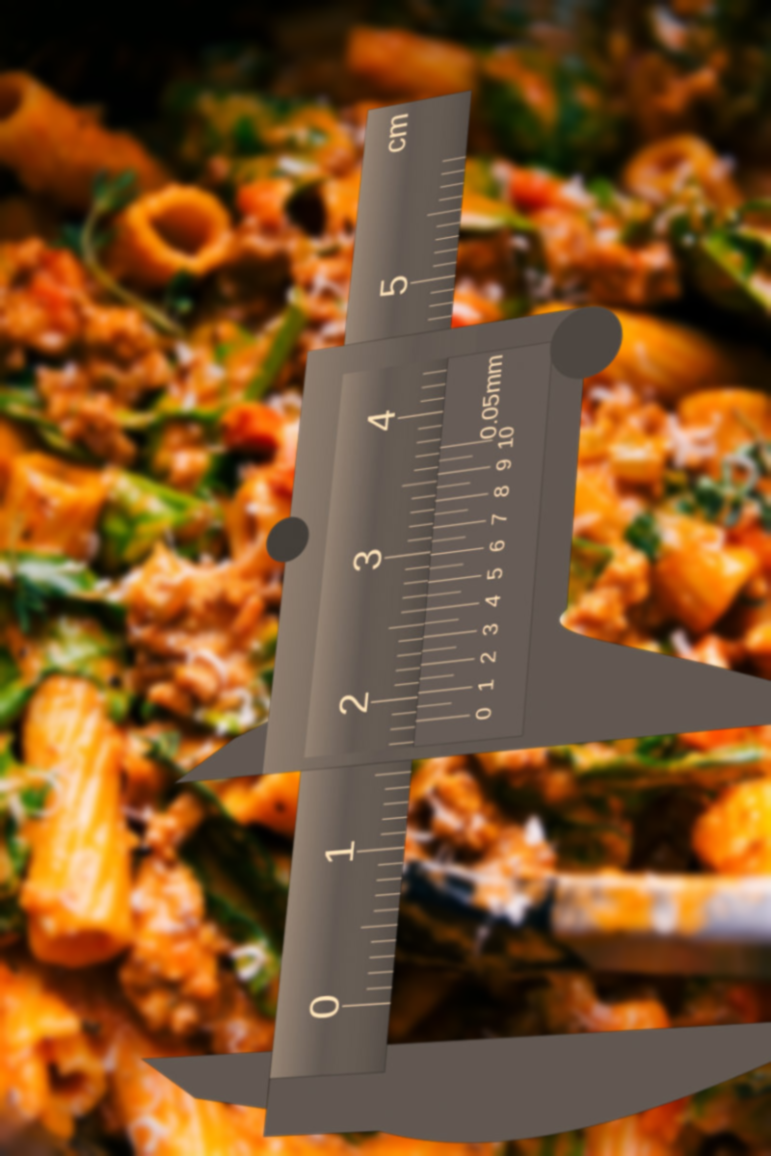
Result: 18.4
